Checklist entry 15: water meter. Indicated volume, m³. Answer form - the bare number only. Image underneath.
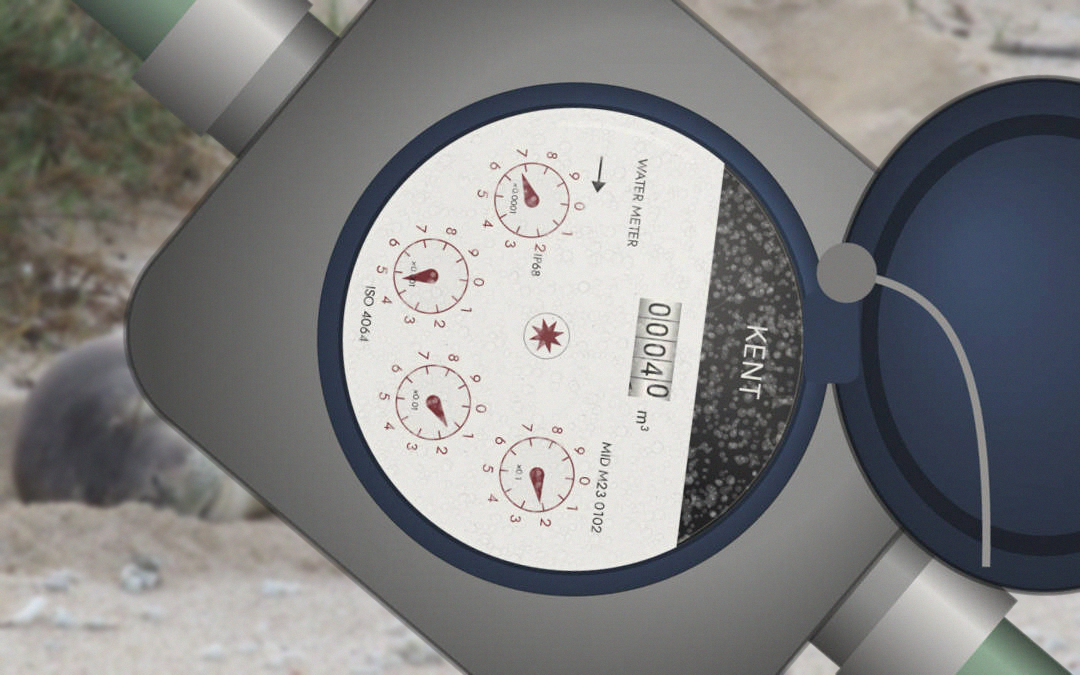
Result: 40.2146
